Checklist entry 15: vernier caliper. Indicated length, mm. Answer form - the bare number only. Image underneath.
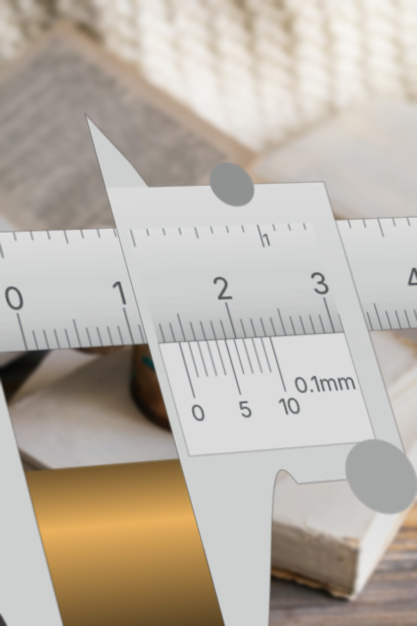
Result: 14.4
